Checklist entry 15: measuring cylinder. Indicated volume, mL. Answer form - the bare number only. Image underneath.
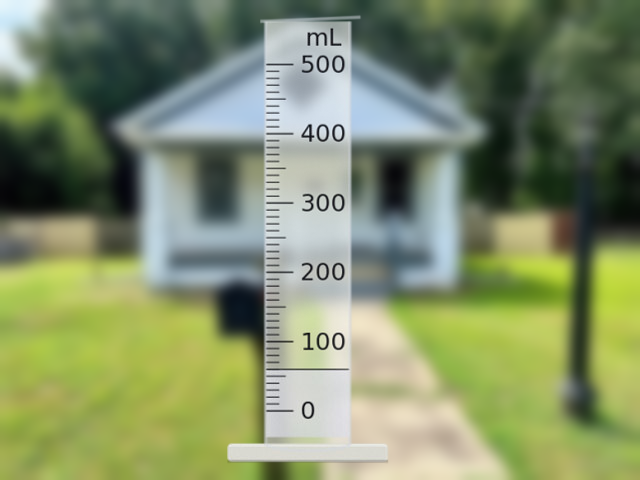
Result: 60
